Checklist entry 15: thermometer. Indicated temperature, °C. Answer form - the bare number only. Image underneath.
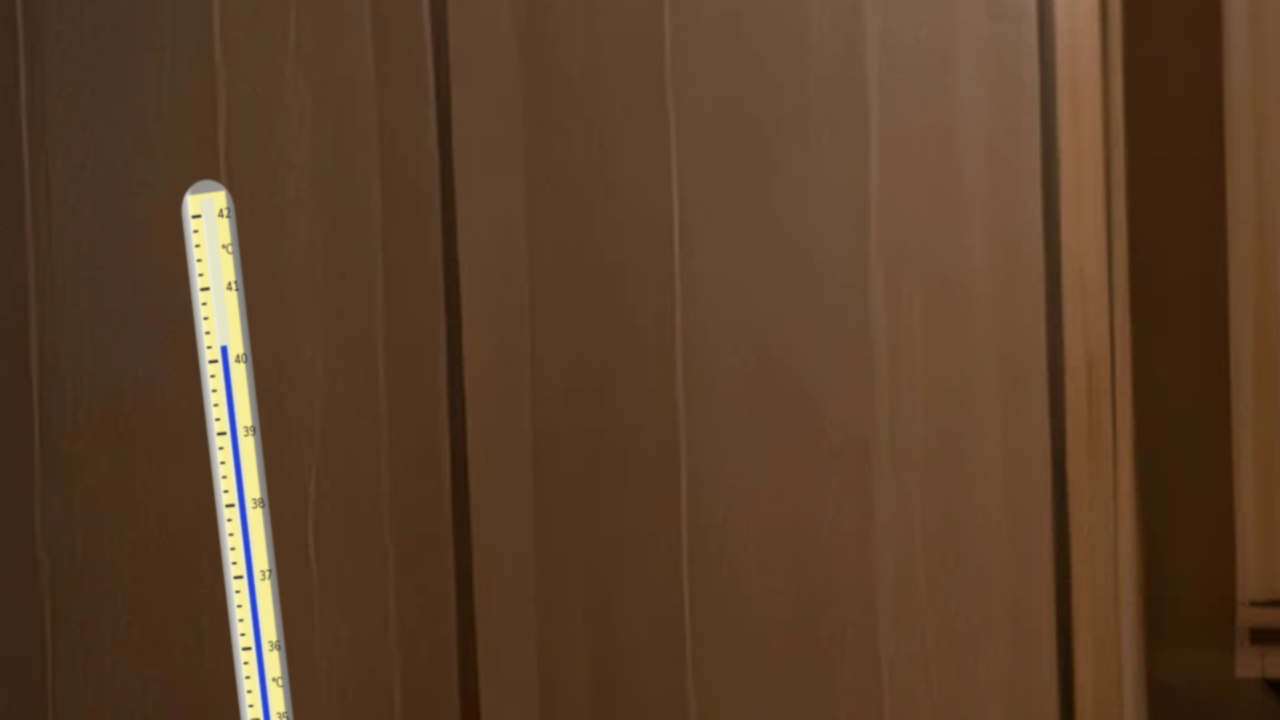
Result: 40.2
